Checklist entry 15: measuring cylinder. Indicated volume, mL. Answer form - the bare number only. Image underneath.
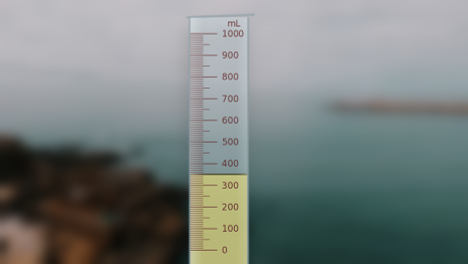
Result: 350
